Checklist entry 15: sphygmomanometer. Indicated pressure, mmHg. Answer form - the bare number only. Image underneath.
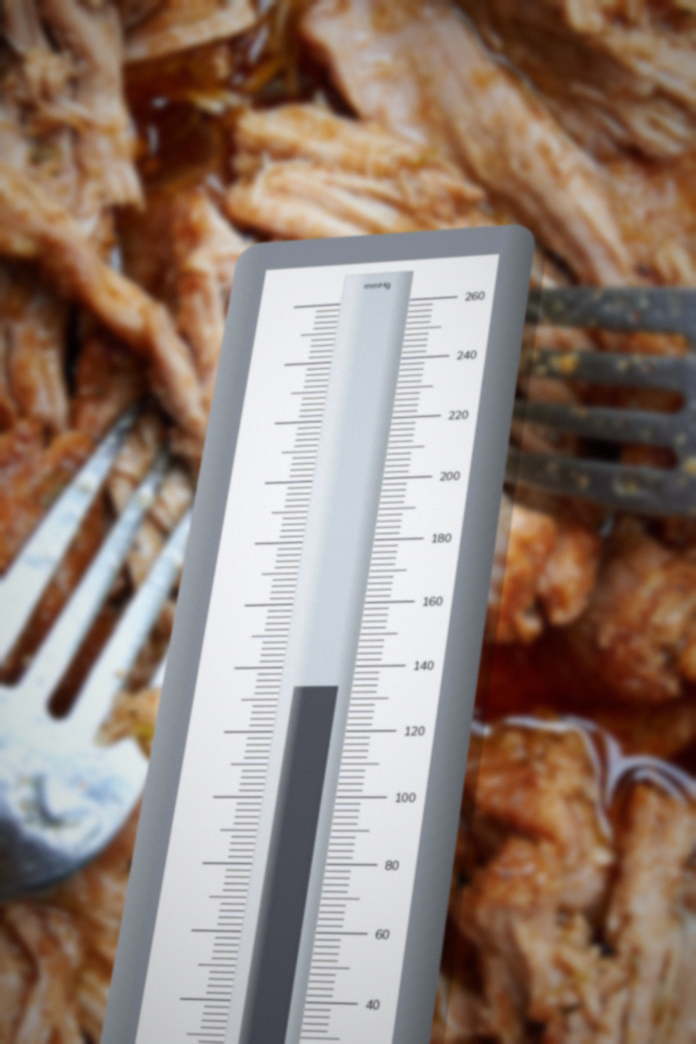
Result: 134
